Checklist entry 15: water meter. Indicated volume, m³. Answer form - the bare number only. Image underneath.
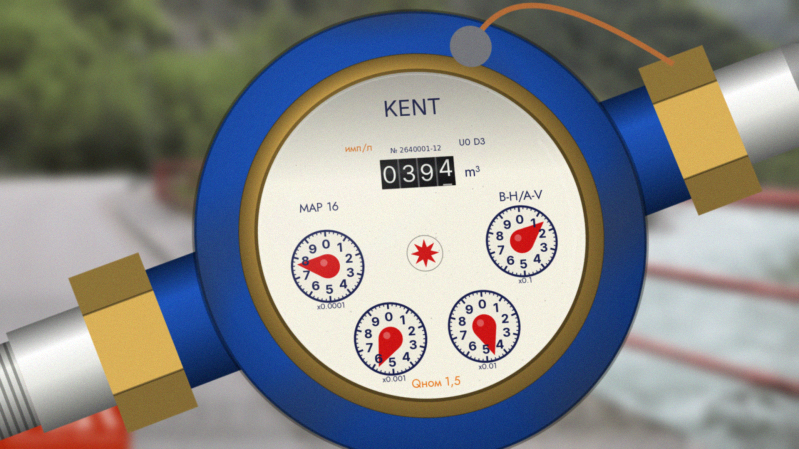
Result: 394.1457
